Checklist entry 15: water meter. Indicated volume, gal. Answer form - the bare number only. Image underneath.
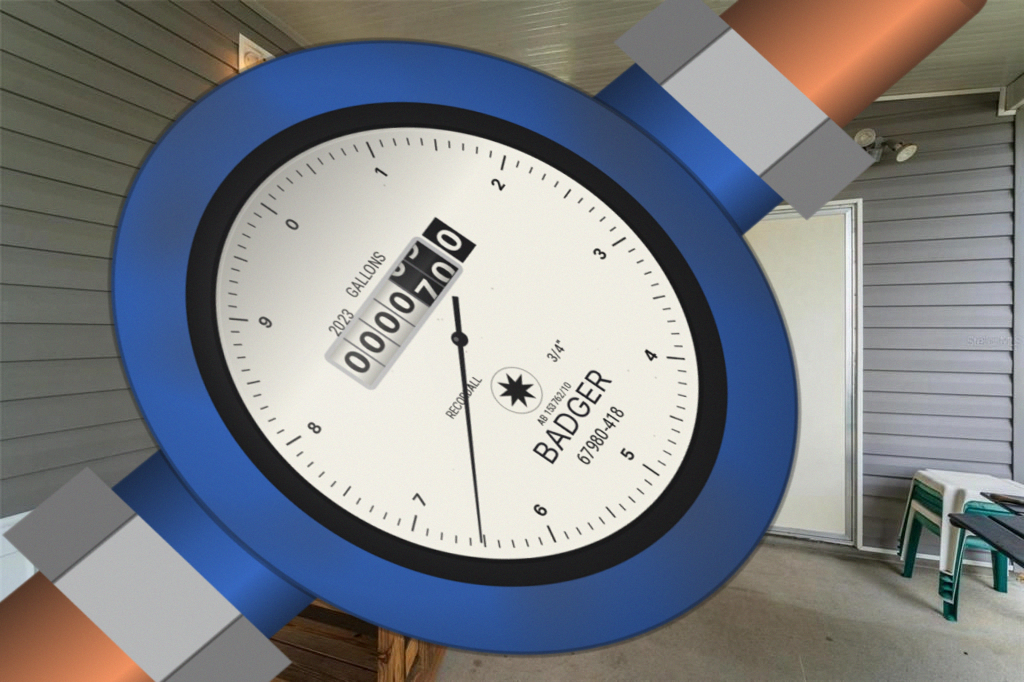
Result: 696.5
